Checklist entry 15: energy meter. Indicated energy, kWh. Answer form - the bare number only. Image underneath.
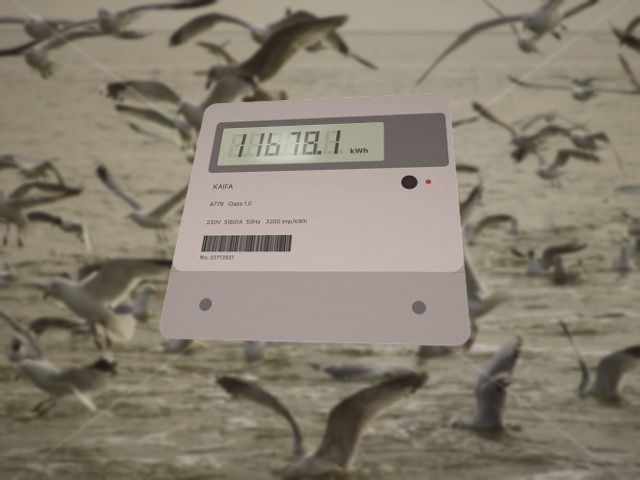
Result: 11678.1
